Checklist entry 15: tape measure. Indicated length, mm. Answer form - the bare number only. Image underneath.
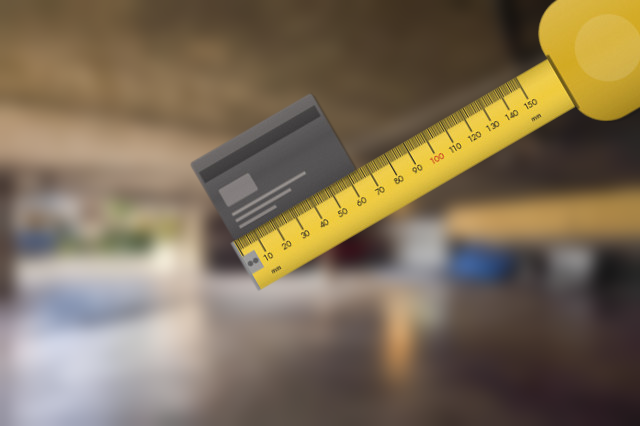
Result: 65
